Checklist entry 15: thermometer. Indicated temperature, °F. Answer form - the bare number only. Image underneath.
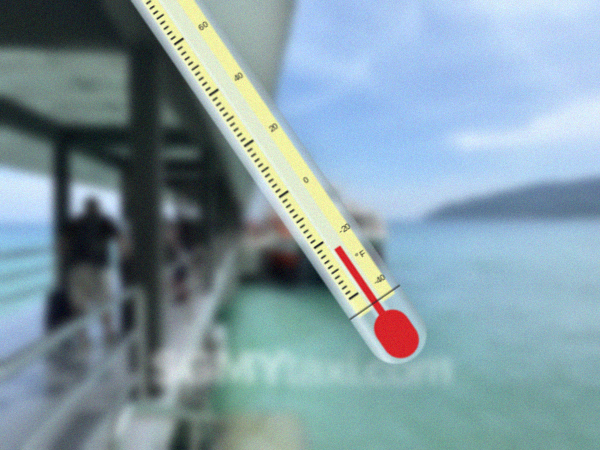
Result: -24
